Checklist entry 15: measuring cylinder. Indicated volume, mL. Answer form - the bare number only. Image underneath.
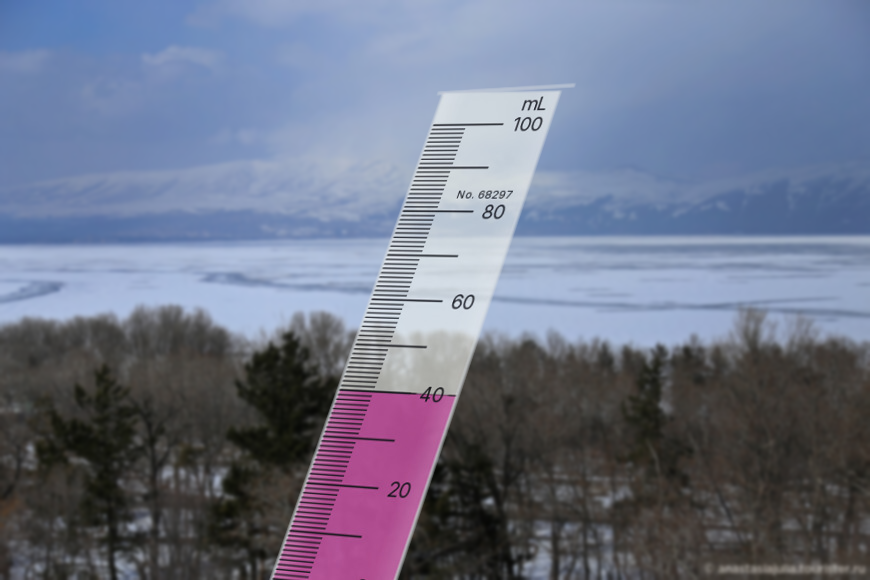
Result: 40
